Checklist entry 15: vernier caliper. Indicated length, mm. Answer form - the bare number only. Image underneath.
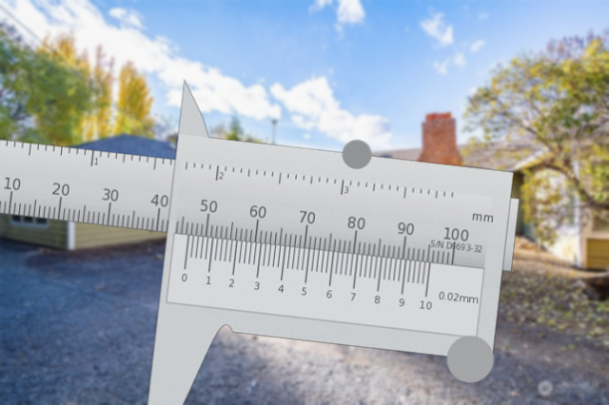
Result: 46.5
